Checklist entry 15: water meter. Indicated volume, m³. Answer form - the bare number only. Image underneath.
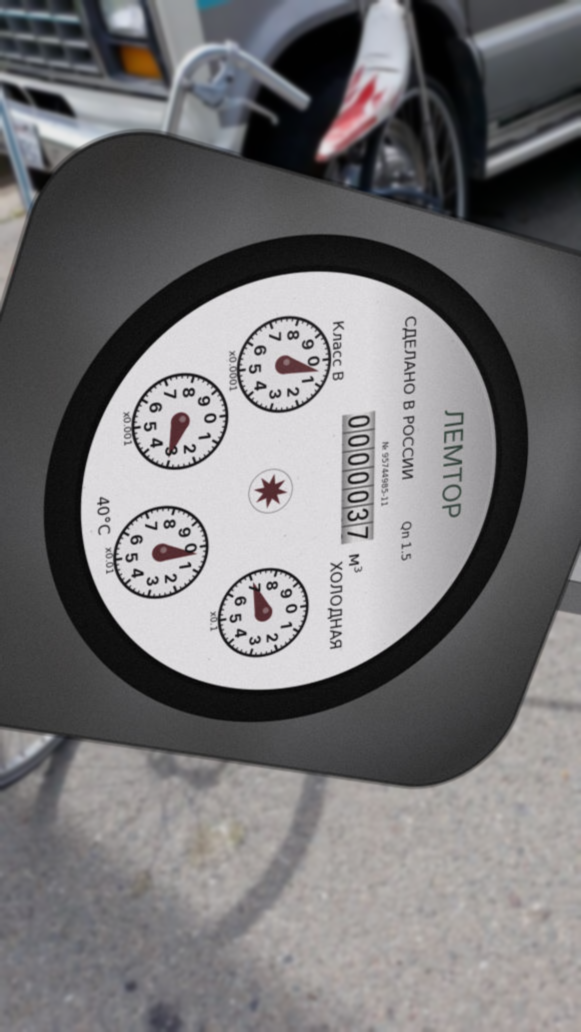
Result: 37.7030
